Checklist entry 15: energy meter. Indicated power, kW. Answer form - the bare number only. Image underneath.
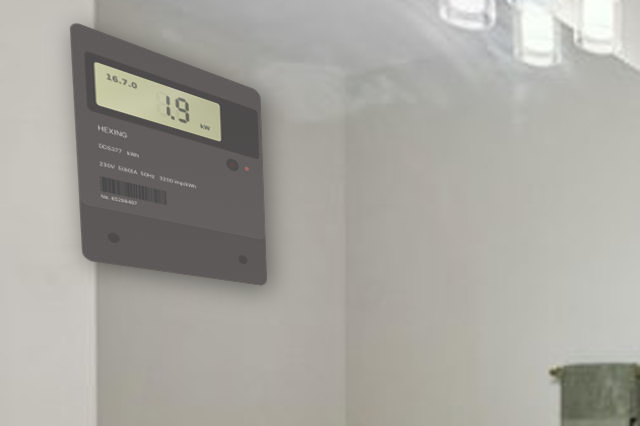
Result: 1.9
